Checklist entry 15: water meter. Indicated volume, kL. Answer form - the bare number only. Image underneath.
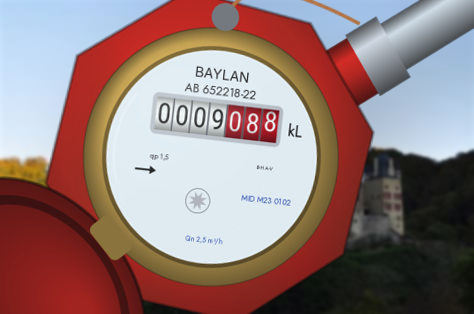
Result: 9.088
